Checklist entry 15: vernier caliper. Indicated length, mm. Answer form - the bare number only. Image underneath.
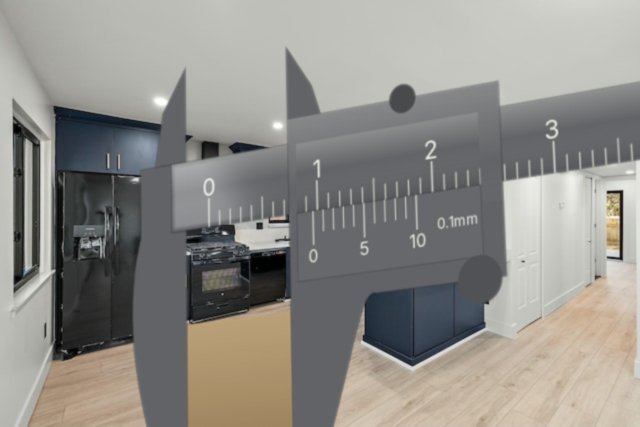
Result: 9.6
